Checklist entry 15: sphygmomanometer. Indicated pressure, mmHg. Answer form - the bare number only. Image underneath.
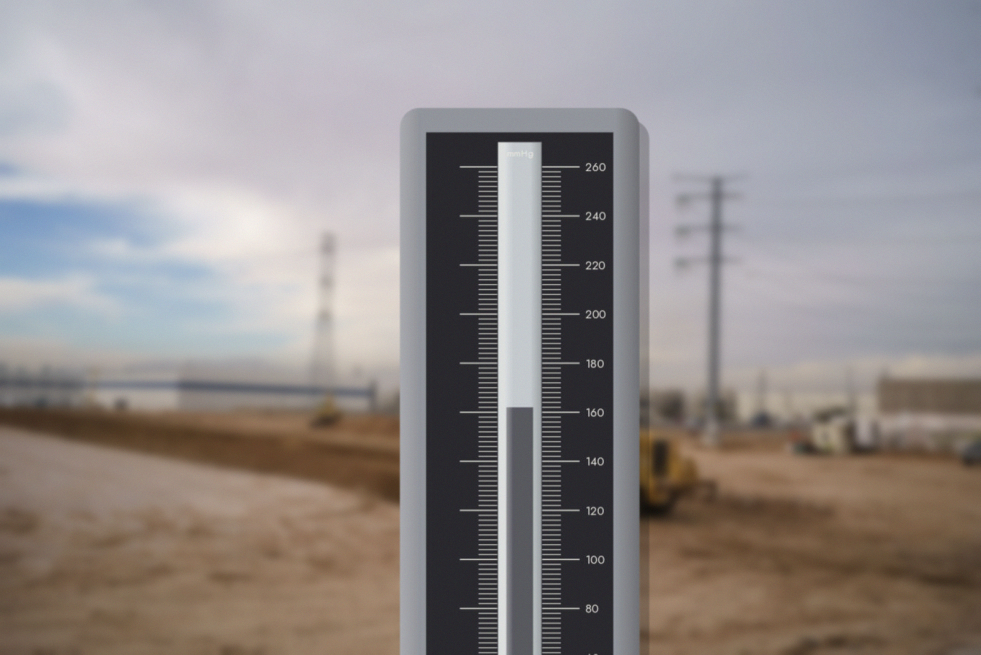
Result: 162
